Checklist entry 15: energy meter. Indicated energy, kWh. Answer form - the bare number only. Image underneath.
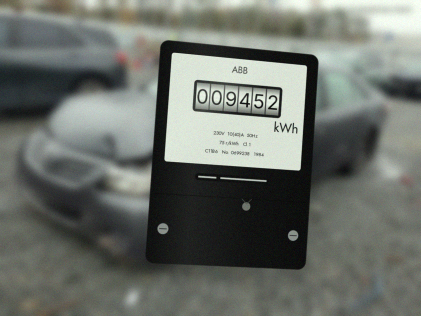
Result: 9452
